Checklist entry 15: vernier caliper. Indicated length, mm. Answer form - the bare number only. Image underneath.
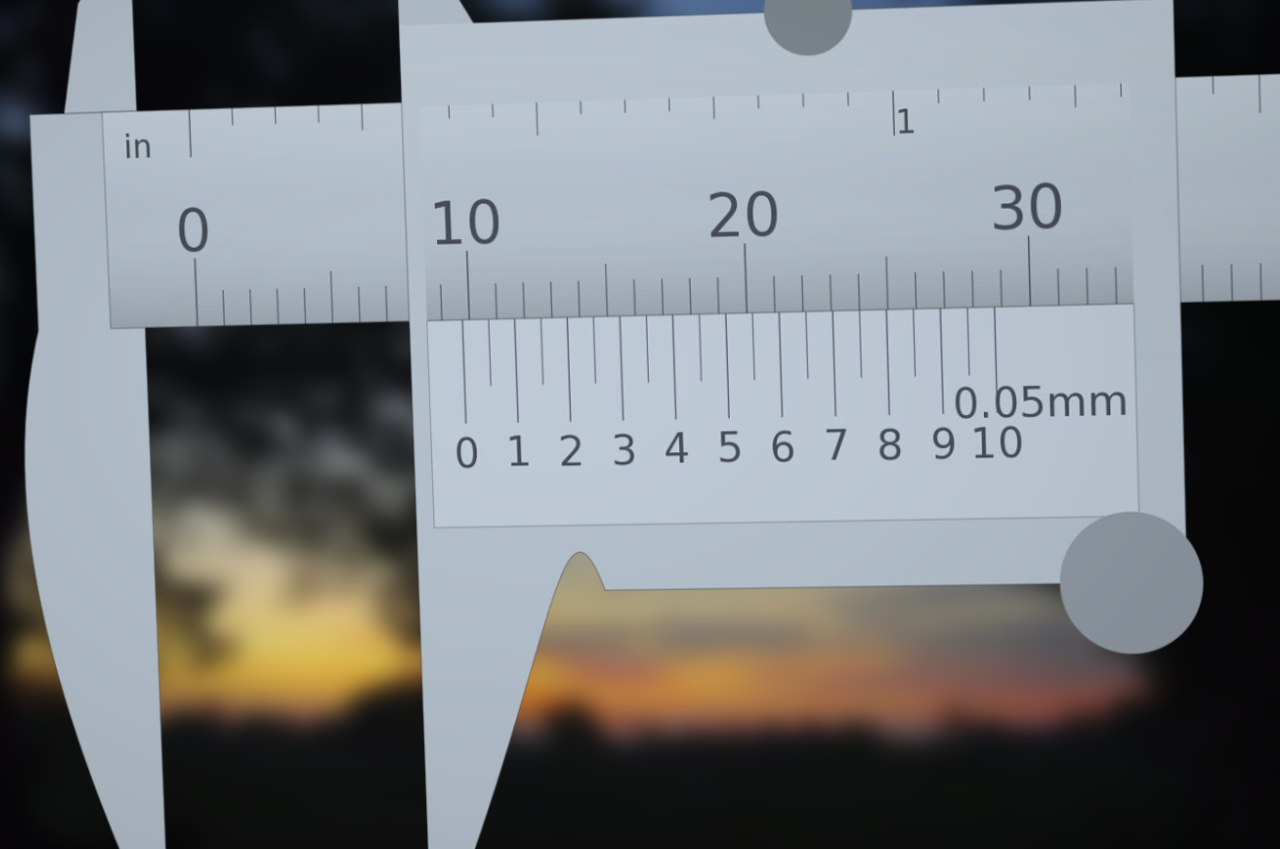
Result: 9.75
